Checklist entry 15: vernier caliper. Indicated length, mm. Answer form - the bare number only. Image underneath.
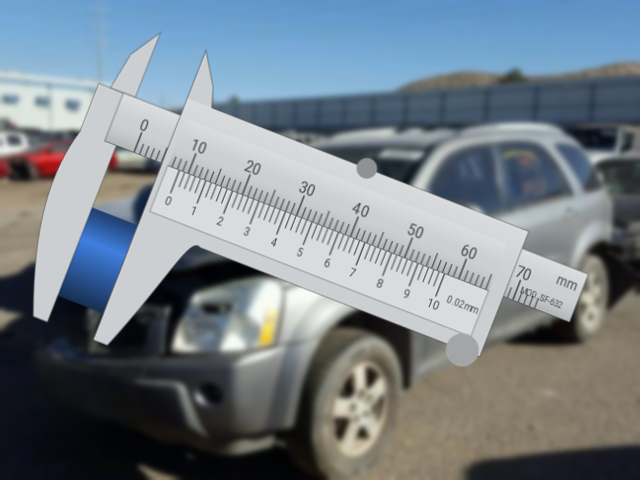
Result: 8.4
